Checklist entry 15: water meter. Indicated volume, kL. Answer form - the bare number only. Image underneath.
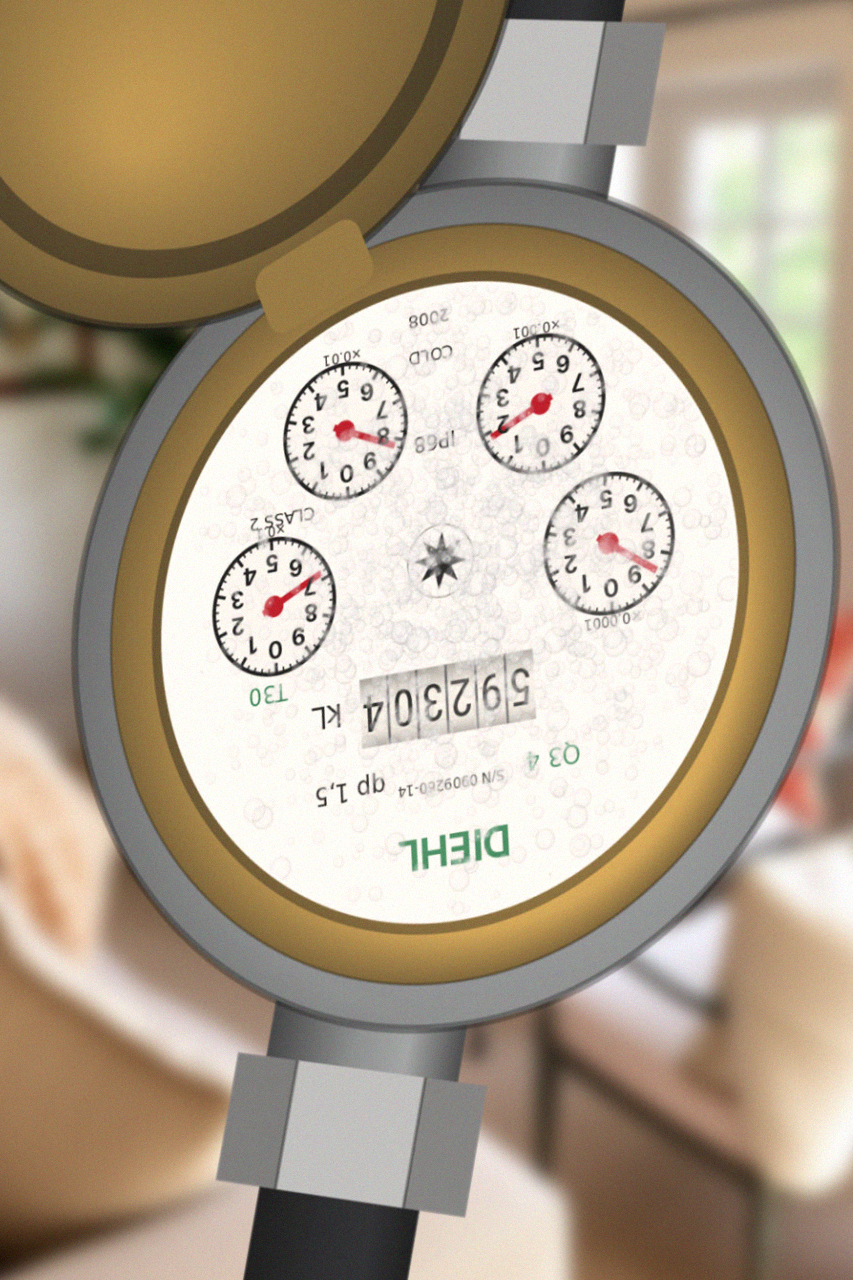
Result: 592304.6818
